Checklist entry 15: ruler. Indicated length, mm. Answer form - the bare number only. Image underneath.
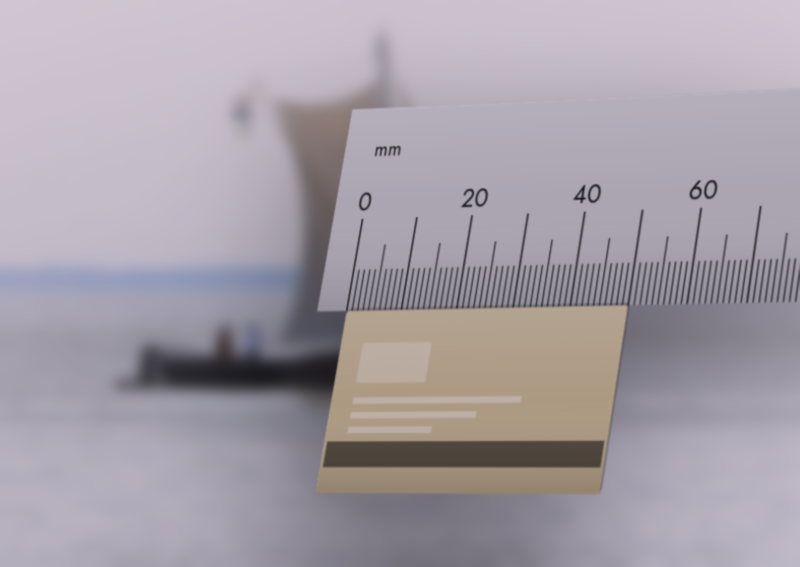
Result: 50
